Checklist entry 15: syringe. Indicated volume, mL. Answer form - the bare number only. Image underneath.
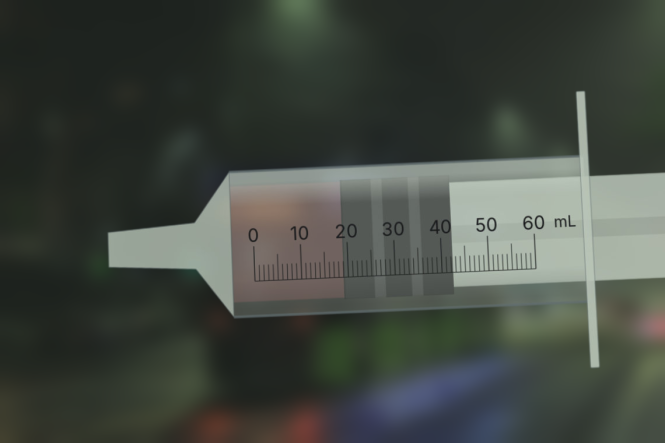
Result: 19
